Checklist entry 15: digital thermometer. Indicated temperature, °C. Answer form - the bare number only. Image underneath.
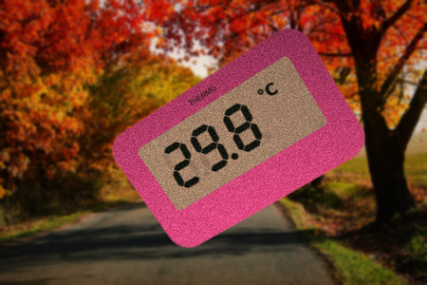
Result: 29.8
